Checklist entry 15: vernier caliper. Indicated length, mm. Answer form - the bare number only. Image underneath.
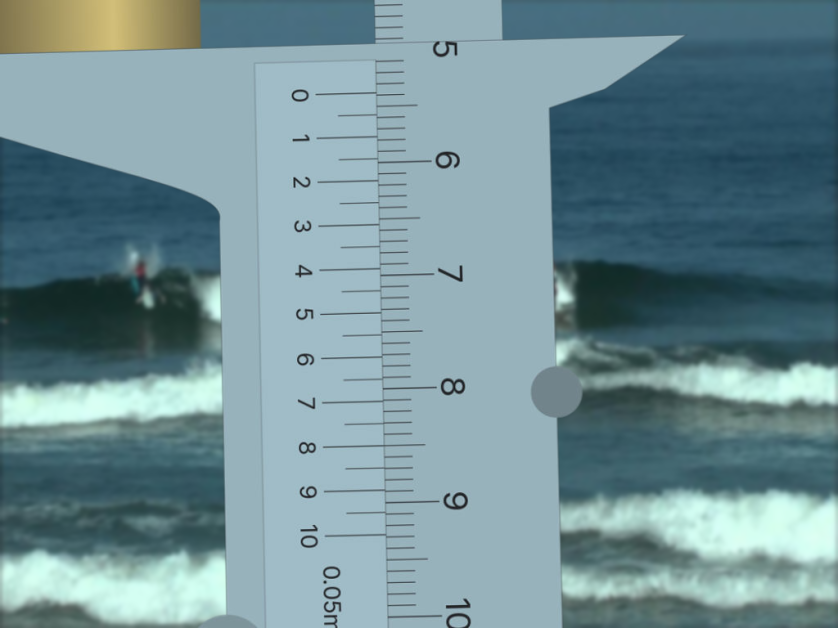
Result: 53.8
